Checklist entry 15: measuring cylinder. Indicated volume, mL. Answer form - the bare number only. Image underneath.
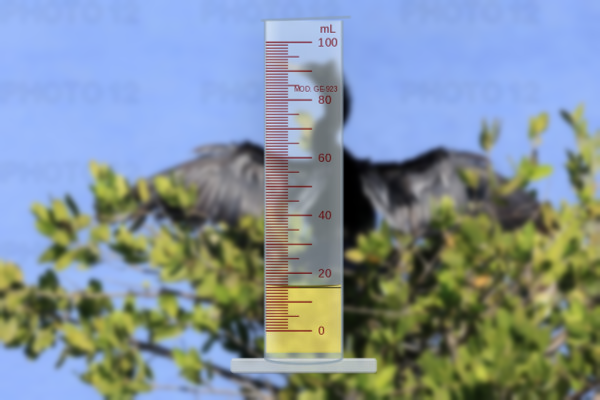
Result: 15
